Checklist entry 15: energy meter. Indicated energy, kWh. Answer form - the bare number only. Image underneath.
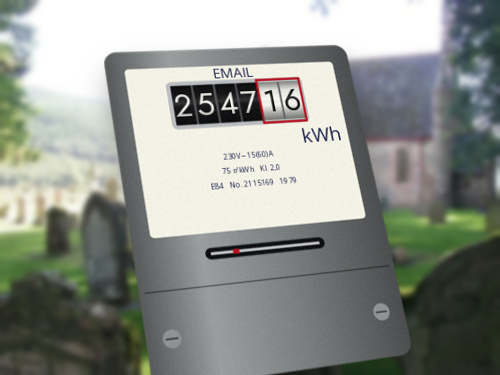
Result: 2547.16
